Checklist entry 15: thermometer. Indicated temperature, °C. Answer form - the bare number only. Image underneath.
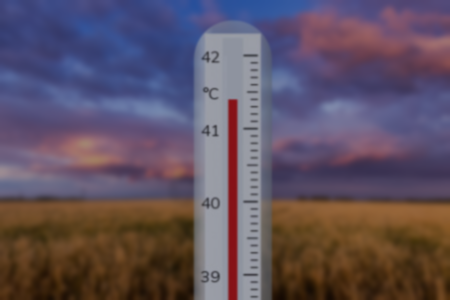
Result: 41.4
